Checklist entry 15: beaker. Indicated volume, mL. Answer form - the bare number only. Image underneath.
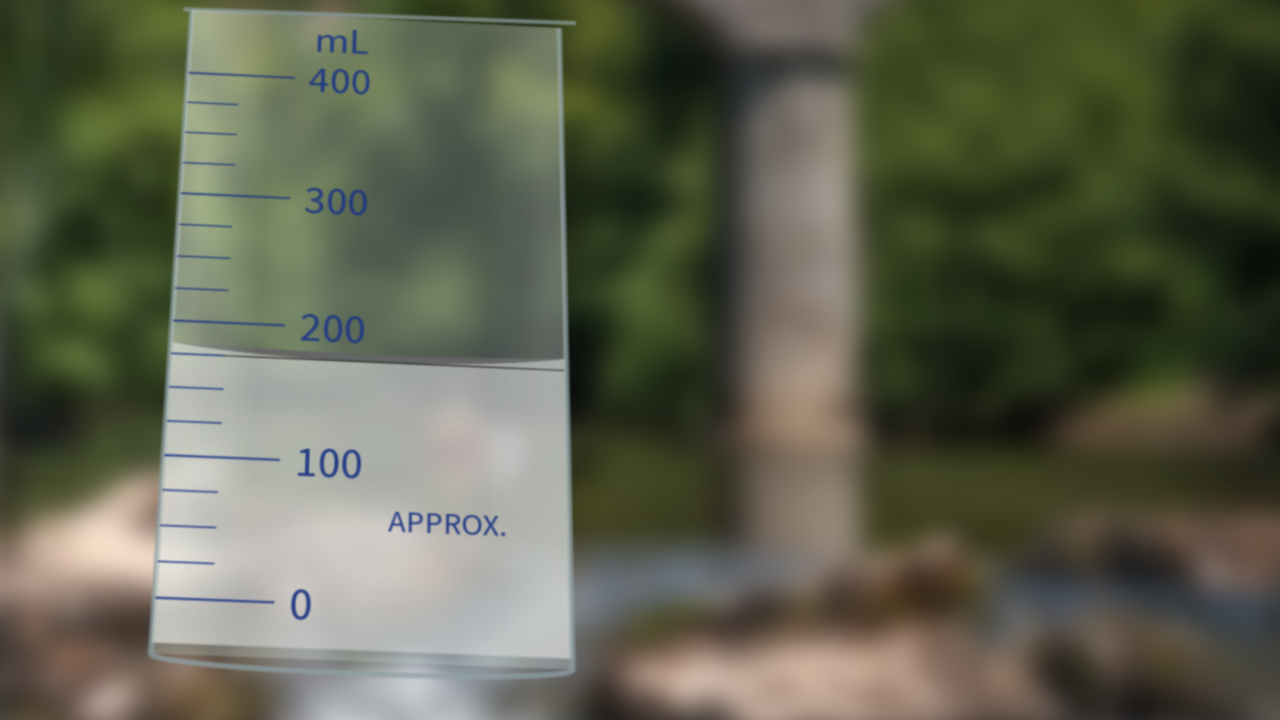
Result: 175
